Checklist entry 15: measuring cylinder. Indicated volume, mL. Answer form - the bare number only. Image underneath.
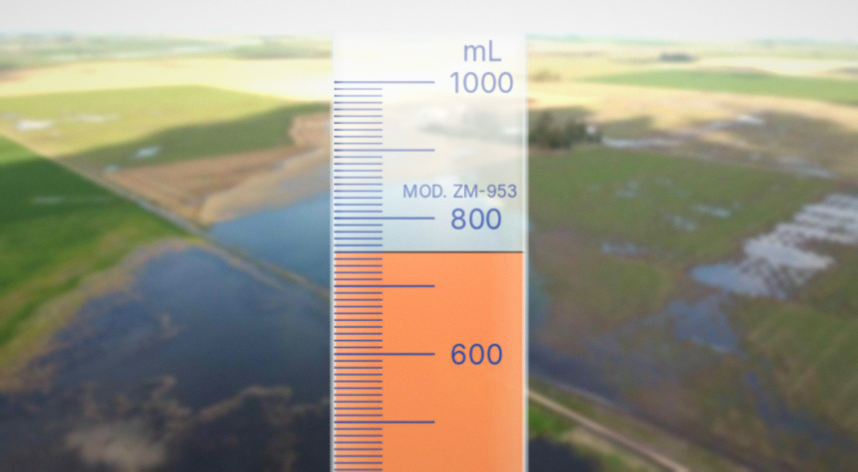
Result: 750
